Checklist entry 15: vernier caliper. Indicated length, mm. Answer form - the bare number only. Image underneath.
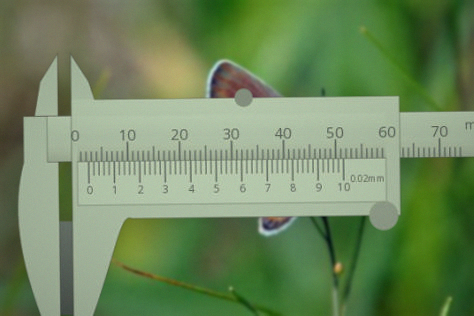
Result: 2.5
